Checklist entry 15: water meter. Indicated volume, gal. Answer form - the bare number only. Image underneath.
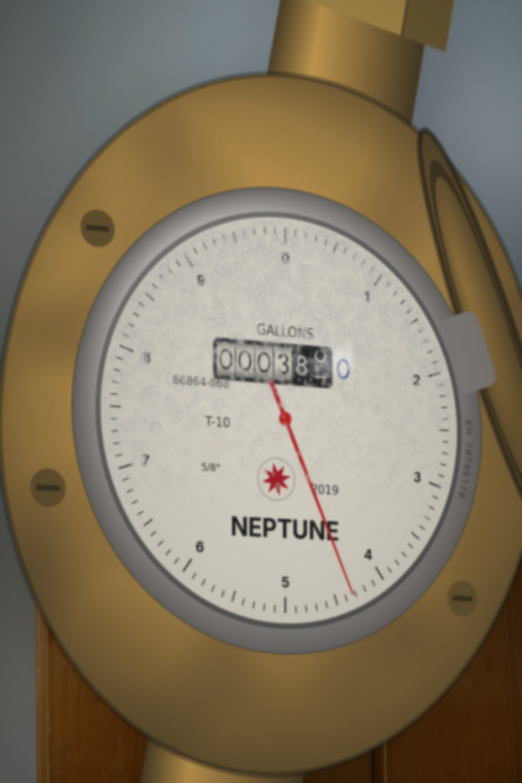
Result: 3864.3
